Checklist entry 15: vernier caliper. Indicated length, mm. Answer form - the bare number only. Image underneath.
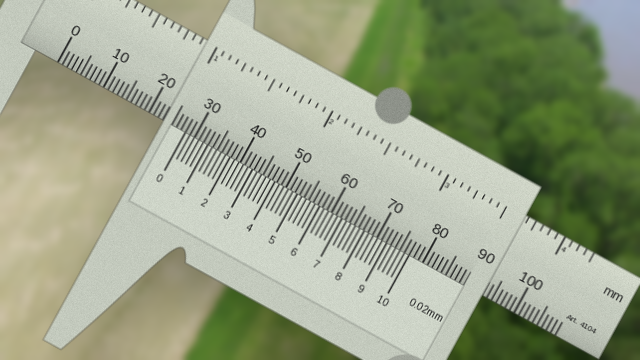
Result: 28.0
